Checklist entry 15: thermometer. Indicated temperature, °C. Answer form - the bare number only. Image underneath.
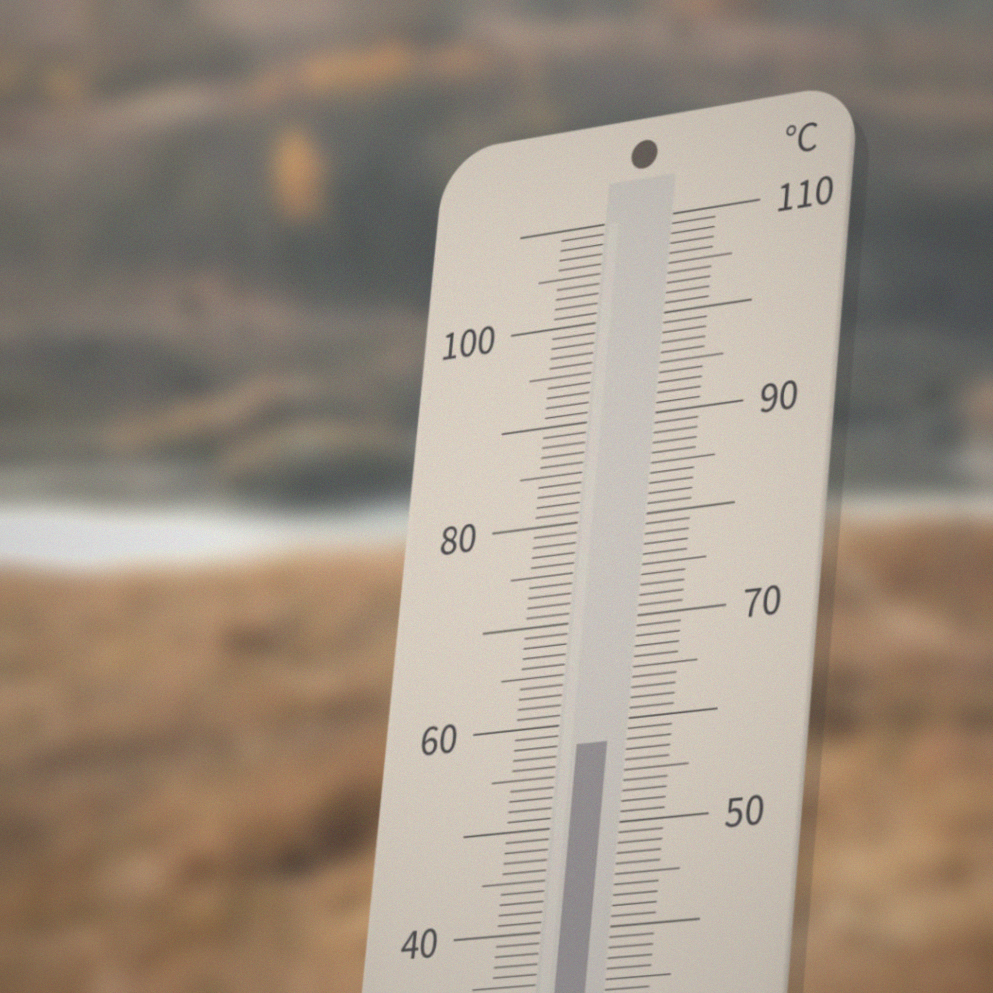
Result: 58
